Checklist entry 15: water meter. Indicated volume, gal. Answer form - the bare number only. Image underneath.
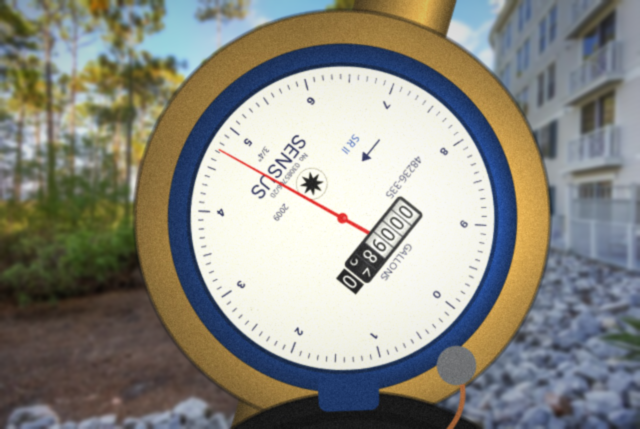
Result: 9824.7
